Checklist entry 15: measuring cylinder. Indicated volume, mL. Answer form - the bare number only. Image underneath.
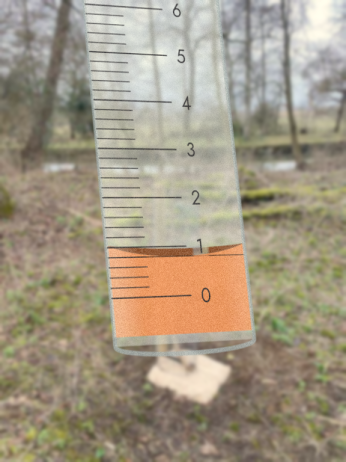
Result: 0.8
